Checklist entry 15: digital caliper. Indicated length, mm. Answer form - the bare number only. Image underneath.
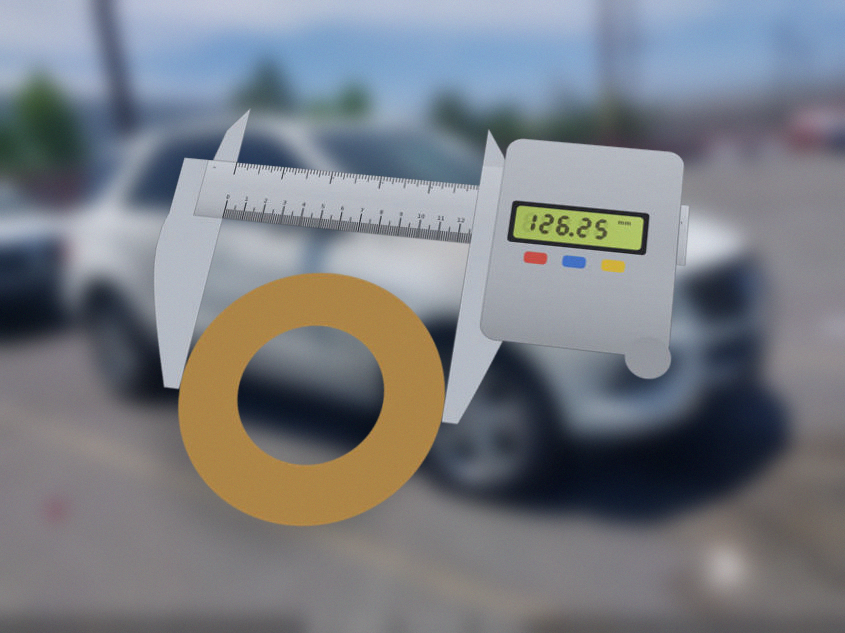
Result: 126.25
